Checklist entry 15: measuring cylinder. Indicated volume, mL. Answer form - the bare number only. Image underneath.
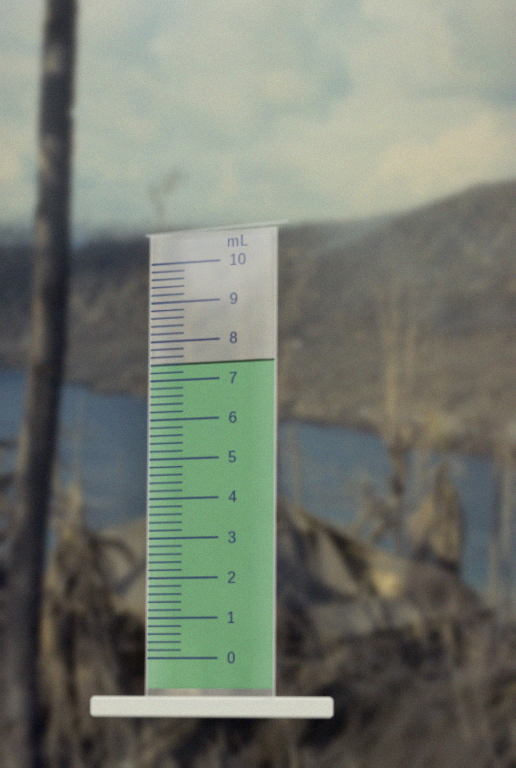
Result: 7.4
